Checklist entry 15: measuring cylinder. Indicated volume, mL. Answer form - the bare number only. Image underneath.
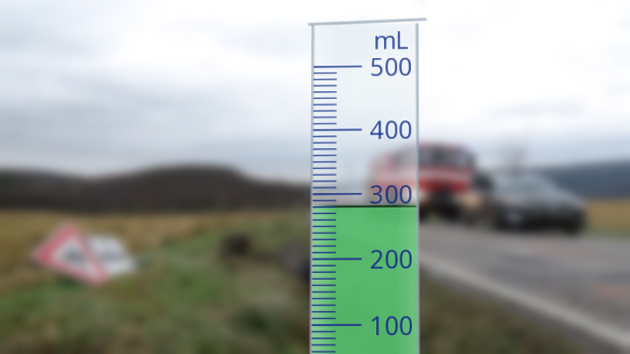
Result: 280
